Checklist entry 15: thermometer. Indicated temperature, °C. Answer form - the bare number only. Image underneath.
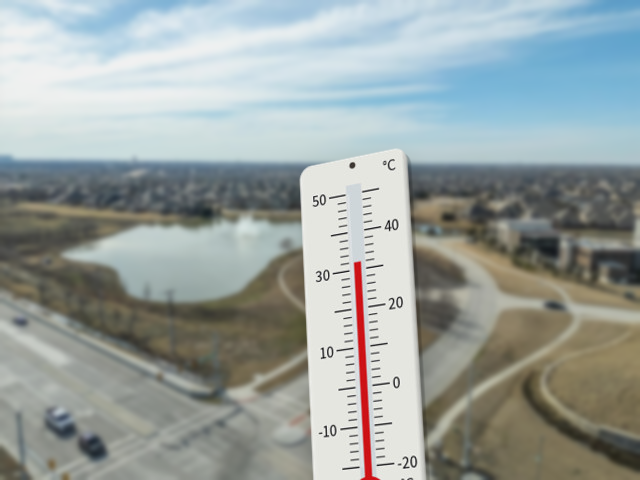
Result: 32
